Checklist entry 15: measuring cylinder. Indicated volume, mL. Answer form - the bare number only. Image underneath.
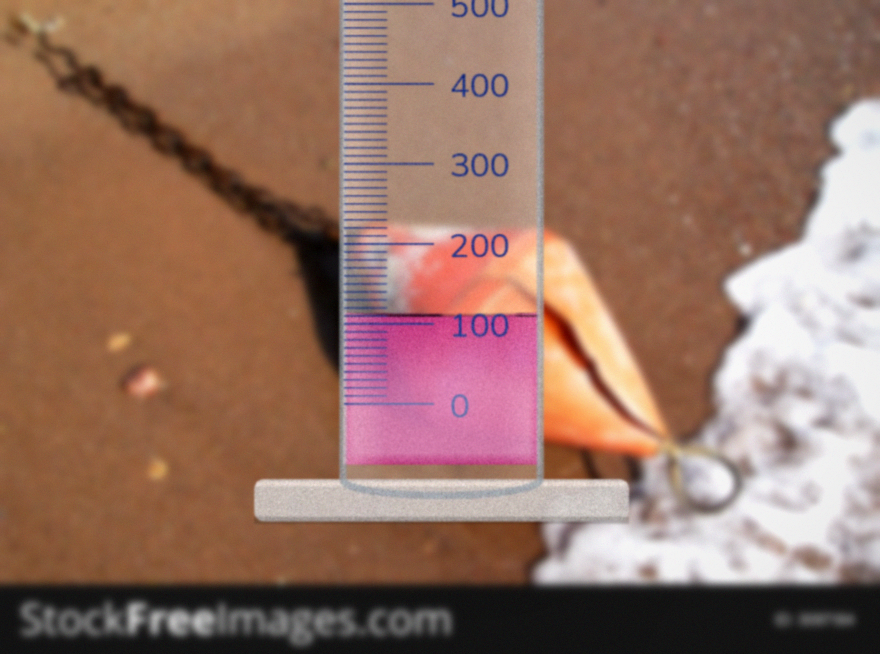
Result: 110
